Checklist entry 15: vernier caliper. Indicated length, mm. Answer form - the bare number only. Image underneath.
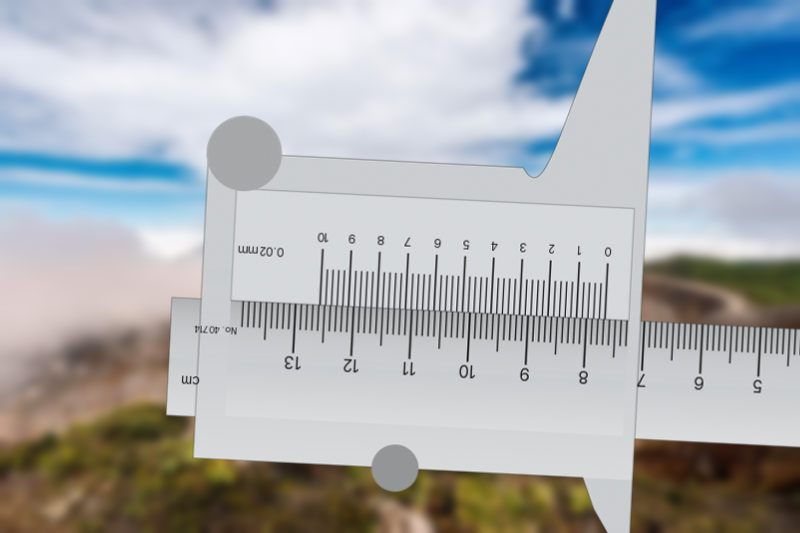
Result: 76.8
